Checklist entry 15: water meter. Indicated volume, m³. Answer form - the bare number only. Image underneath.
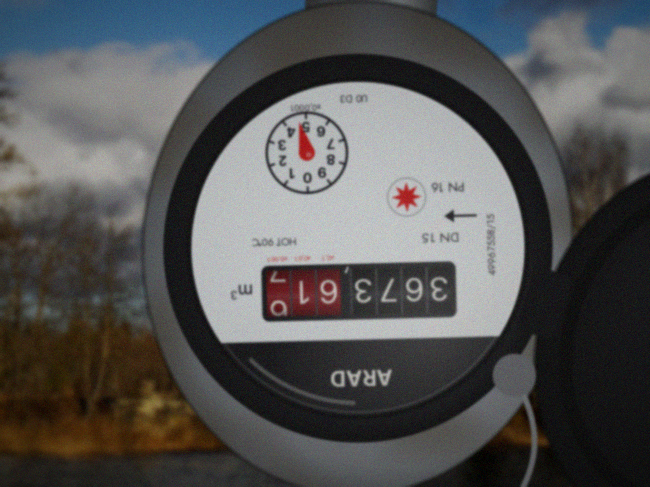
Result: 3673.6164
